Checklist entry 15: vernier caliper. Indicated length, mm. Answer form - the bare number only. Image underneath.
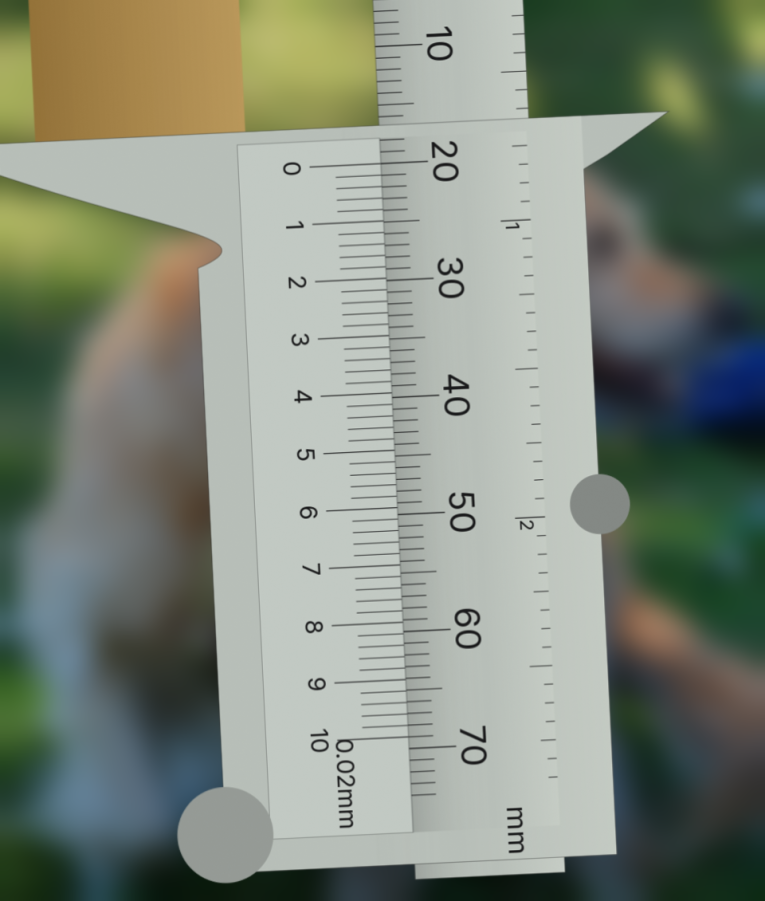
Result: 20.0
